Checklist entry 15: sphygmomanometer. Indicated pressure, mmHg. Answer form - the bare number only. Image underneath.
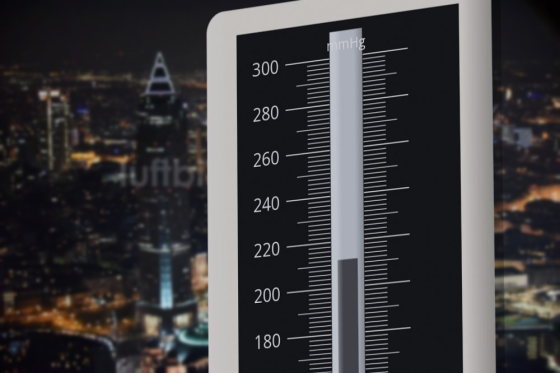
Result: 212
